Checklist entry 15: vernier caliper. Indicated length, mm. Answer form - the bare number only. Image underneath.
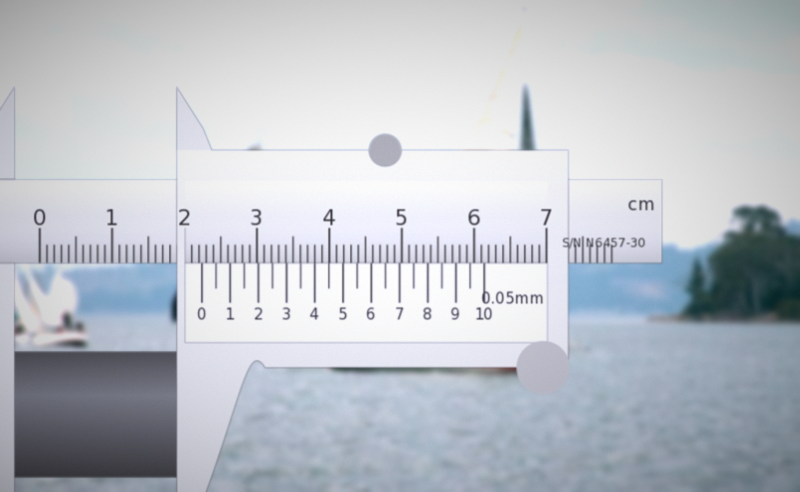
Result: 22.4
